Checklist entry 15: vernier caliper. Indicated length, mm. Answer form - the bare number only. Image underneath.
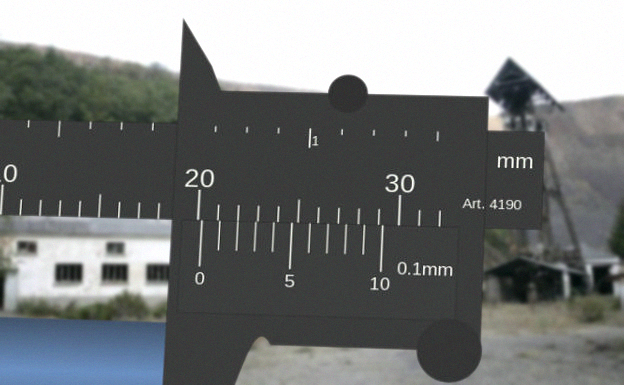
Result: 20.2
